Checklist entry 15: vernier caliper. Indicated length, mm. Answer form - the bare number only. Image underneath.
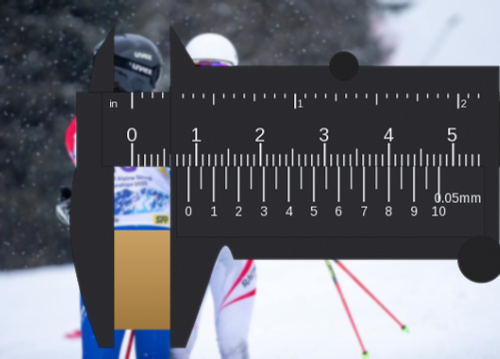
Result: 8.8
